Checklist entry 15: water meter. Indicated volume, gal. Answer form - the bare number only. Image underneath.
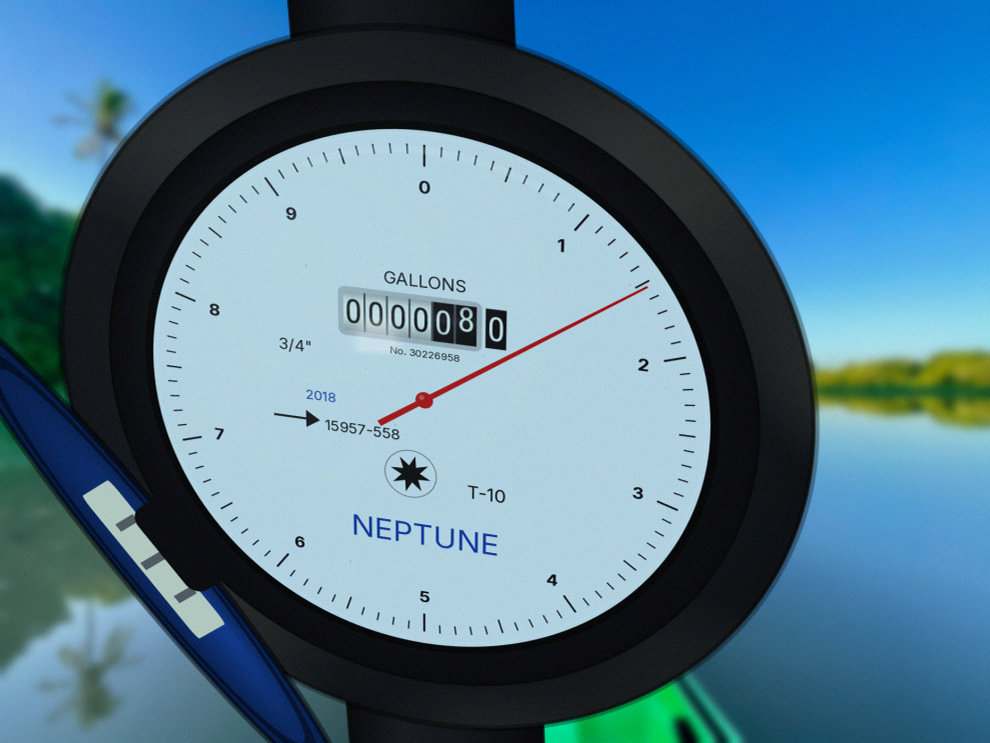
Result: 81.5
